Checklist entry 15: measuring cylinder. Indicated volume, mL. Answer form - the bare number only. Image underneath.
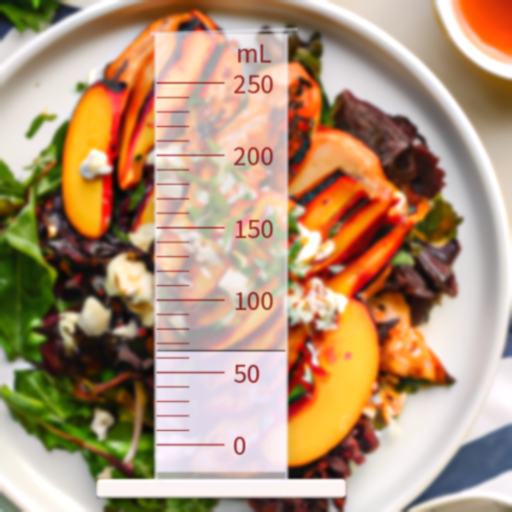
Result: 65
